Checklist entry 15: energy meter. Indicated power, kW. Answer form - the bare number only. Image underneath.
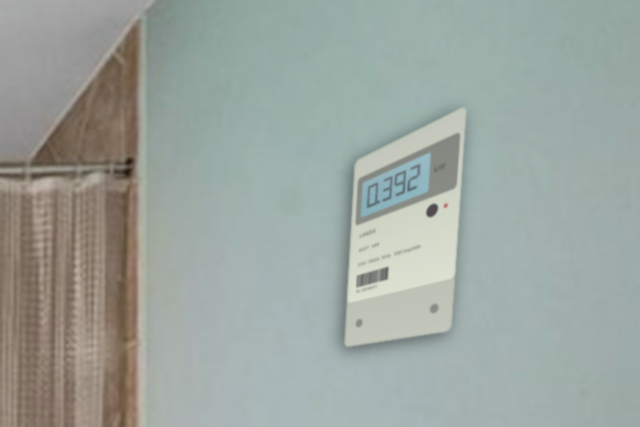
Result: 0.392
